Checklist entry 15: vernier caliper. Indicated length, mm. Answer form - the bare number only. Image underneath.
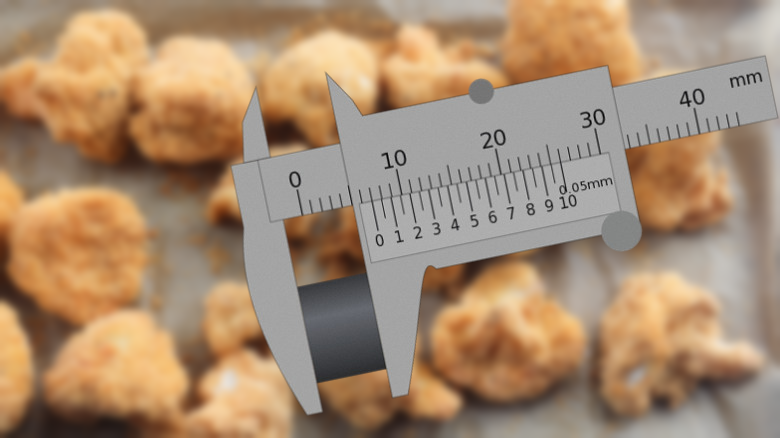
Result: 7.0
